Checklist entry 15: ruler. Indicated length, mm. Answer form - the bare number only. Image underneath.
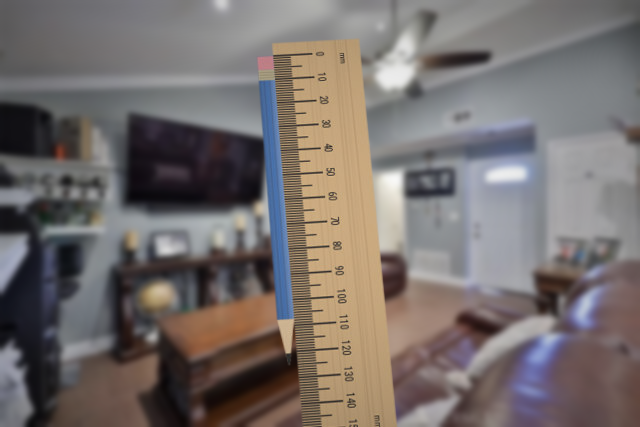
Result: 125
